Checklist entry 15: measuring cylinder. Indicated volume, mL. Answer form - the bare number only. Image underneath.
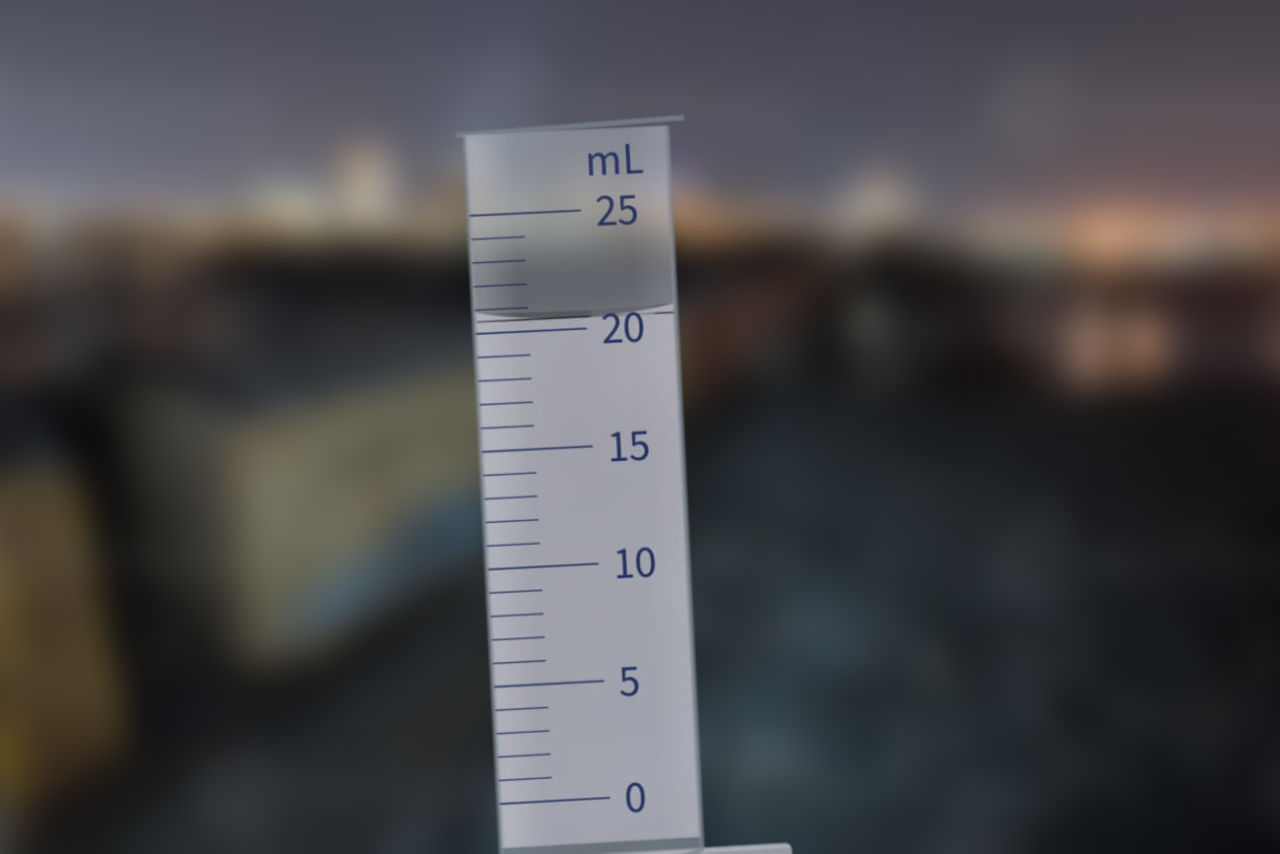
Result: 20.5
